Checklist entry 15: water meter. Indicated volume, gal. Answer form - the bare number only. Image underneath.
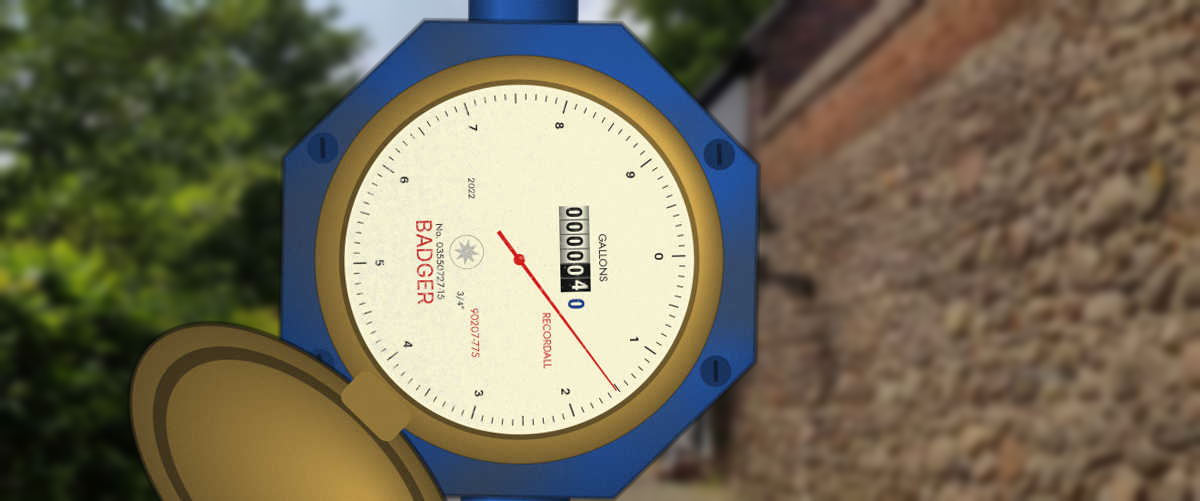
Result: 41.5
